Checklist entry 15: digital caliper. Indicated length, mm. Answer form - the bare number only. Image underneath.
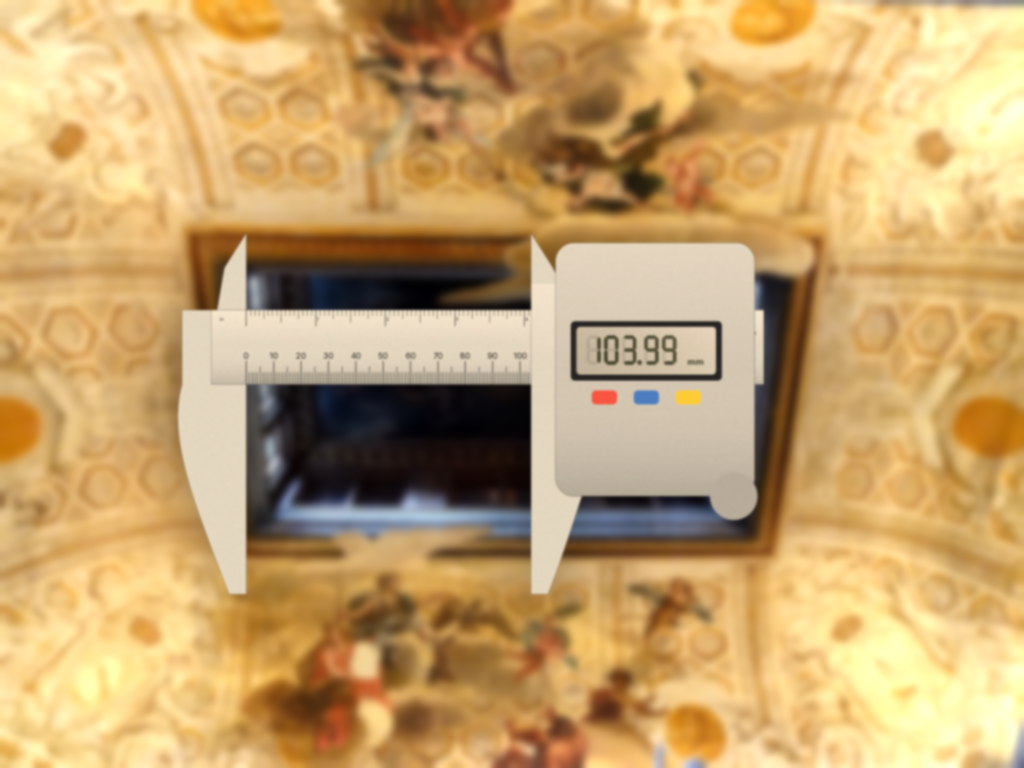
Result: 103.99
